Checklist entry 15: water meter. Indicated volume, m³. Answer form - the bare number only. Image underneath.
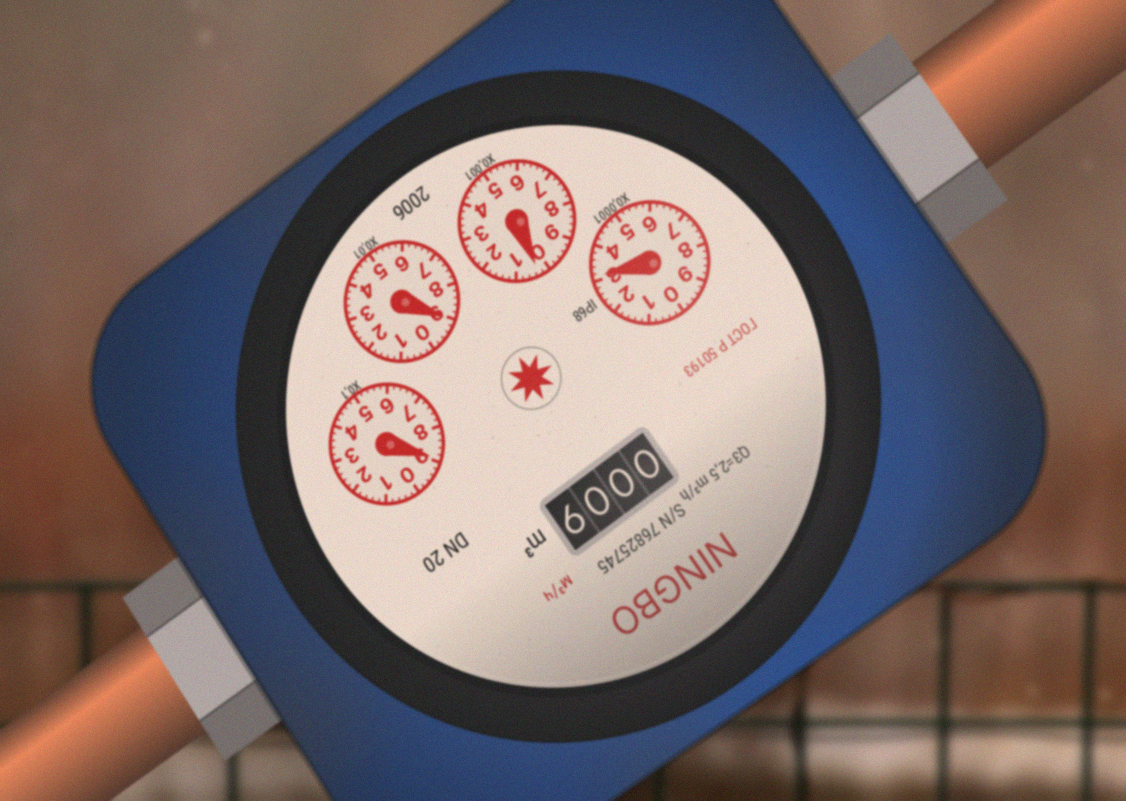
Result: 9.8903
